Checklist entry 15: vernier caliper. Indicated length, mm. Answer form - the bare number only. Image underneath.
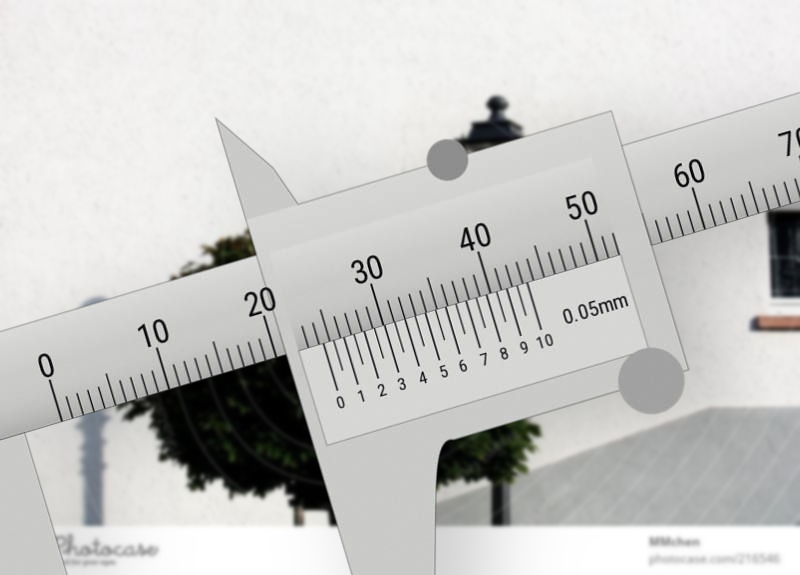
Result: 24.4
